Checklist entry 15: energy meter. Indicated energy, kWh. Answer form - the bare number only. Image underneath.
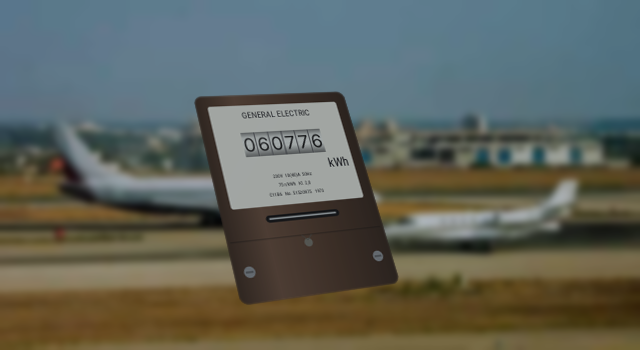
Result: 60776
